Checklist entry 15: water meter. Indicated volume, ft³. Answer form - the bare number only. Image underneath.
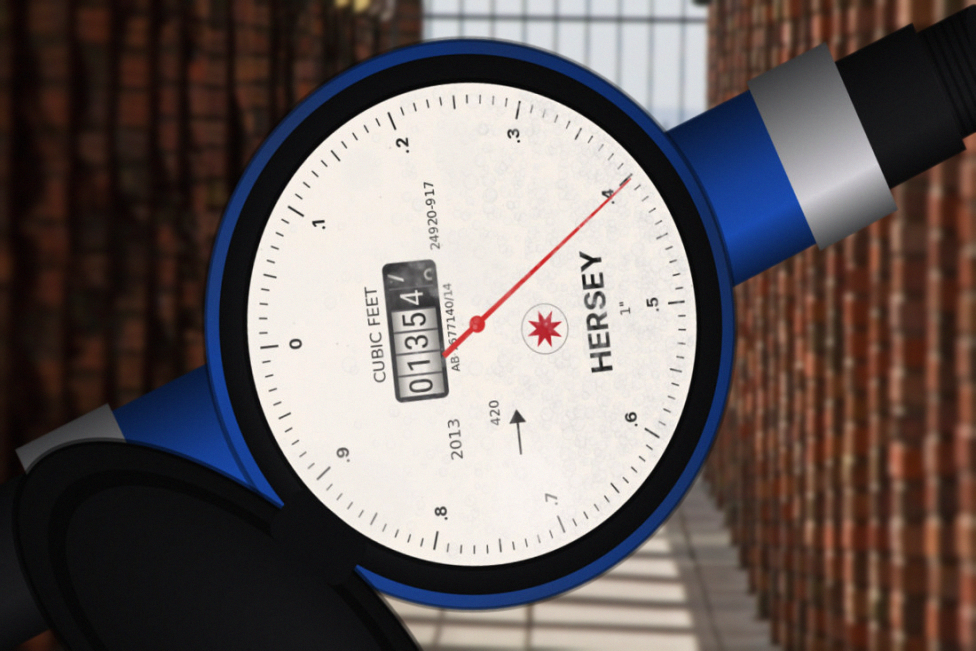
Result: 13547.40
